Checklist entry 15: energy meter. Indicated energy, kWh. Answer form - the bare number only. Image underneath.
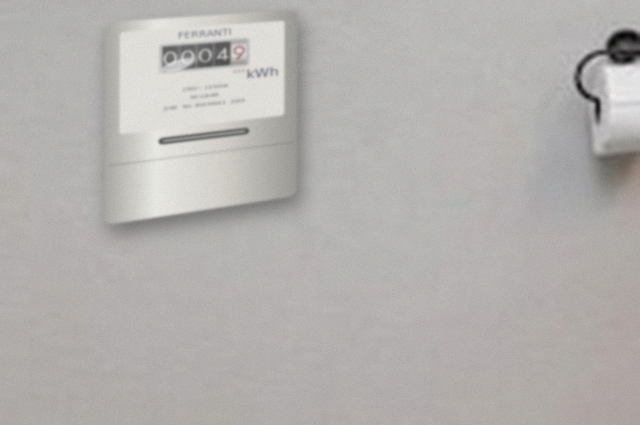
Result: 4.9
